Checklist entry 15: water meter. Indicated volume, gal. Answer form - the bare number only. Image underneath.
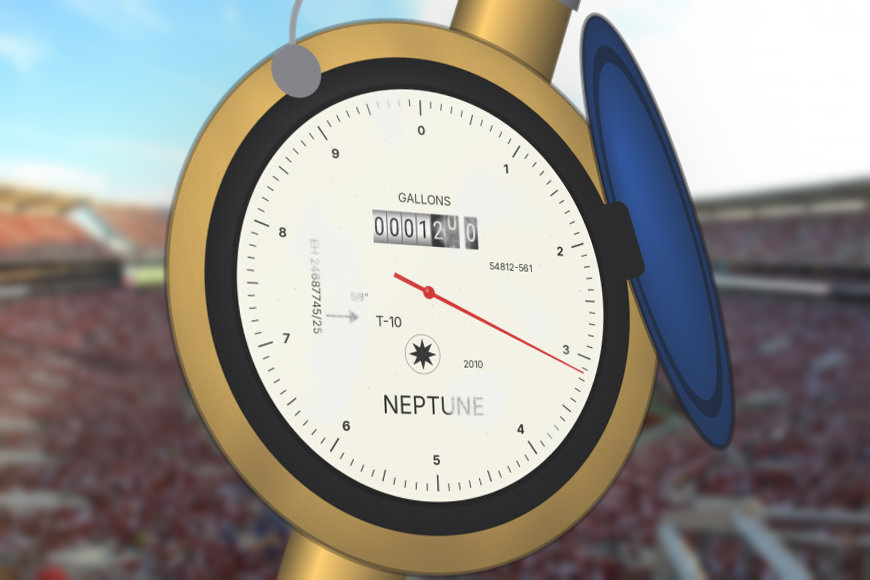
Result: 1203.1
